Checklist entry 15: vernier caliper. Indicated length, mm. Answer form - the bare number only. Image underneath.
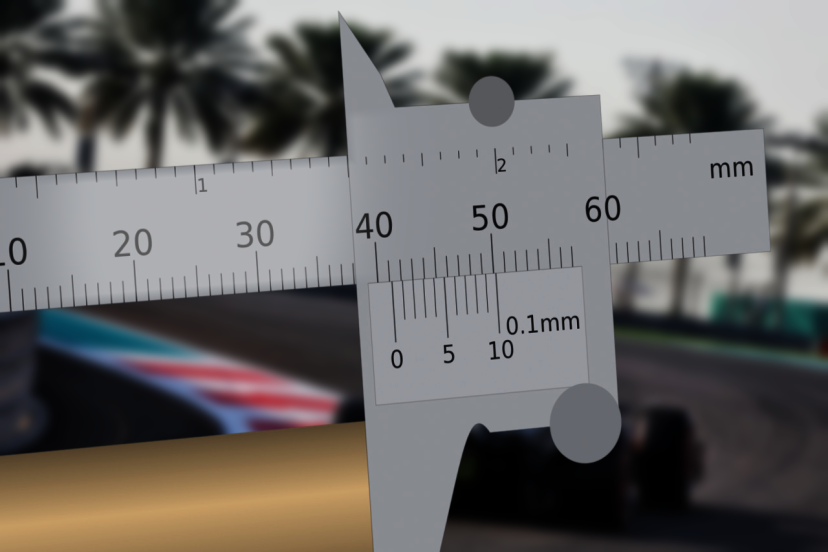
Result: 41.2
